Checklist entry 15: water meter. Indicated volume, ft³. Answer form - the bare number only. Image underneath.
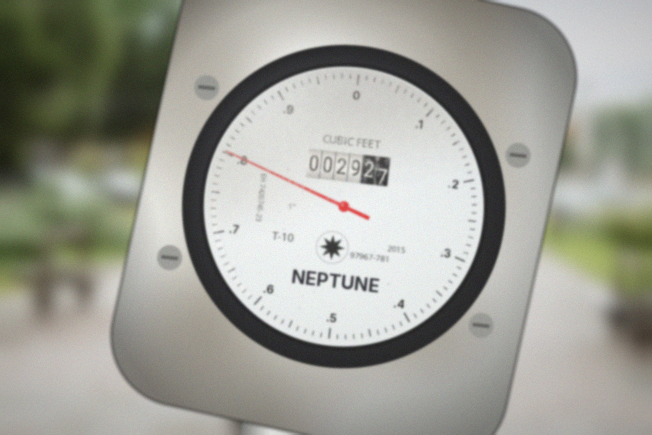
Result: 2926.80
